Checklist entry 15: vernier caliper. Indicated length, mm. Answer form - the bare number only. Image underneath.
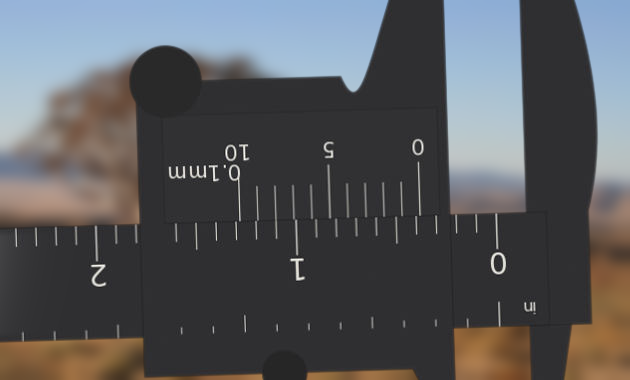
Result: 3.8
